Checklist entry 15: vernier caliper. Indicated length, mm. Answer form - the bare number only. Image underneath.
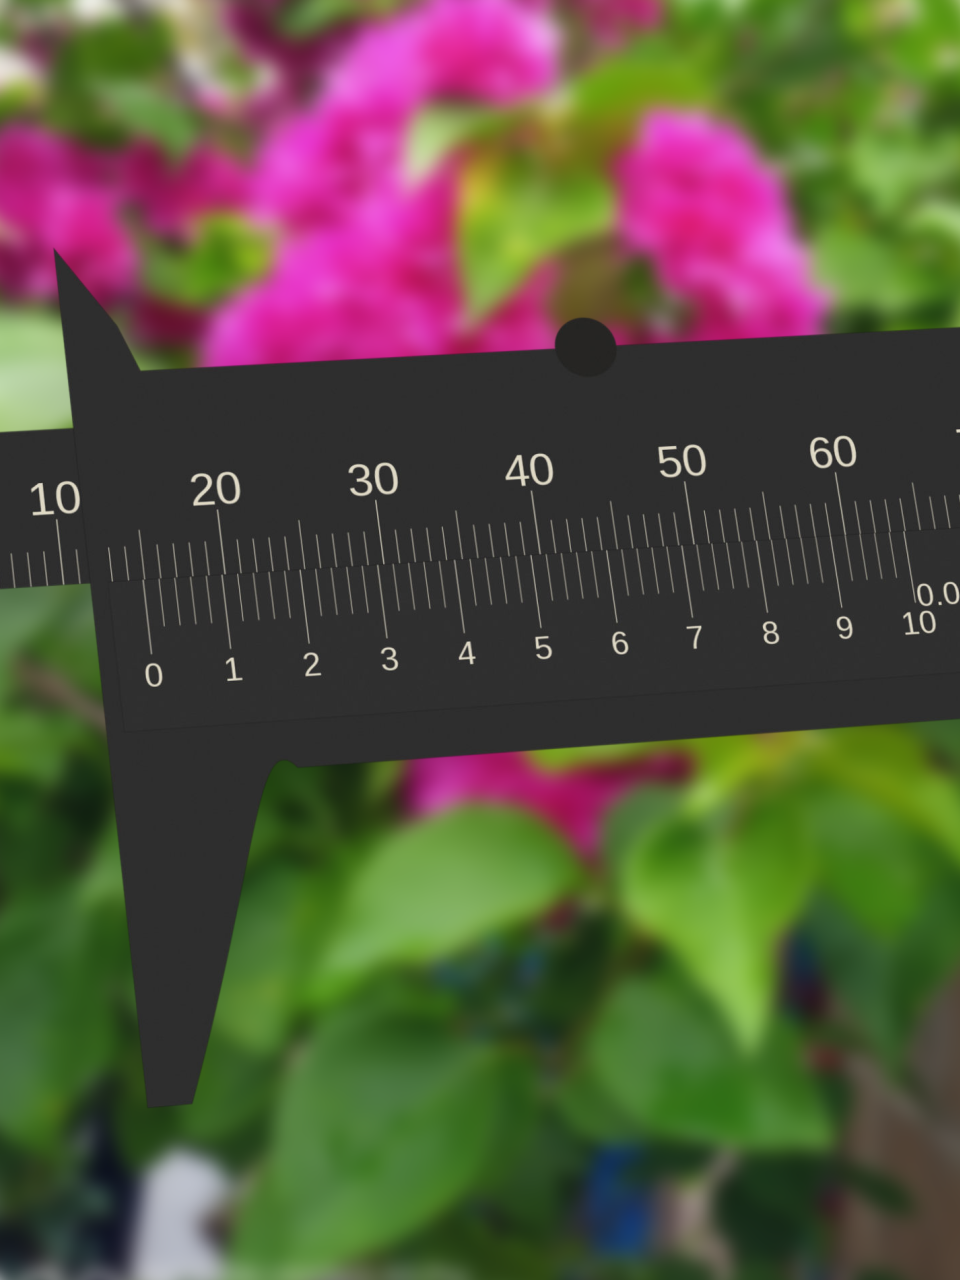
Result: 14.9
